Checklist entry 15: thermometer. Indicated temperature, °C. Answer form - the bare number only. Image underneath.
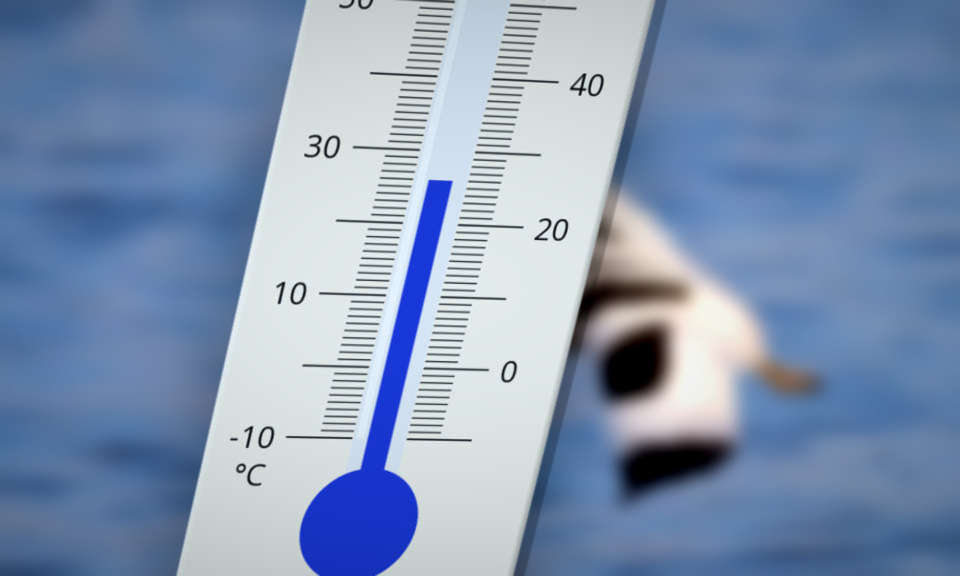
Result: 26
